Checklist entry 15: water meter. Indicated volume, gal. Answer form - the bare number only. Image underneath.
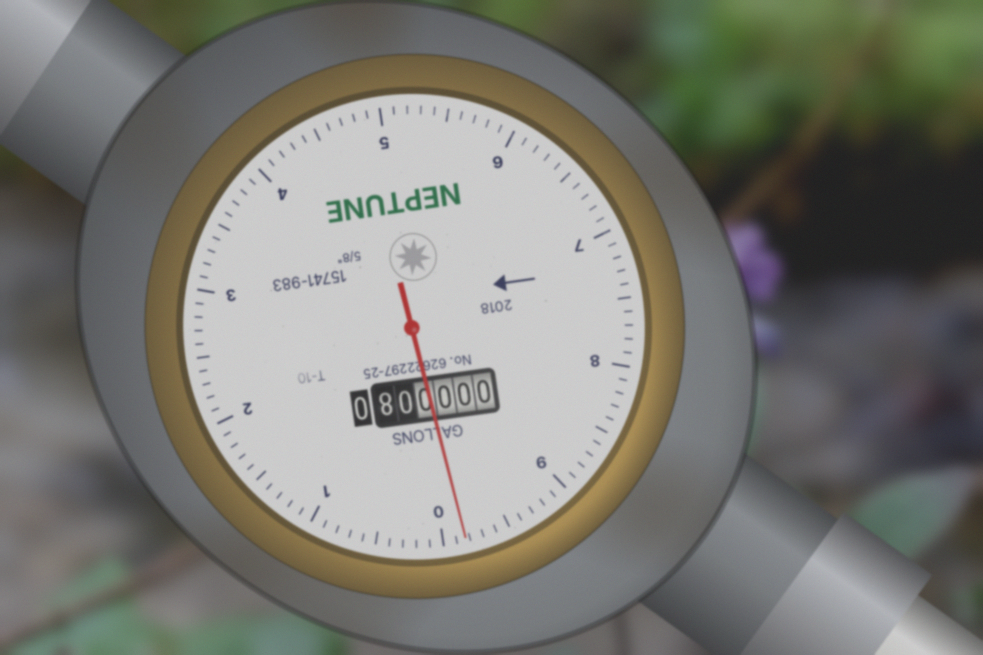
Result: 79.8
